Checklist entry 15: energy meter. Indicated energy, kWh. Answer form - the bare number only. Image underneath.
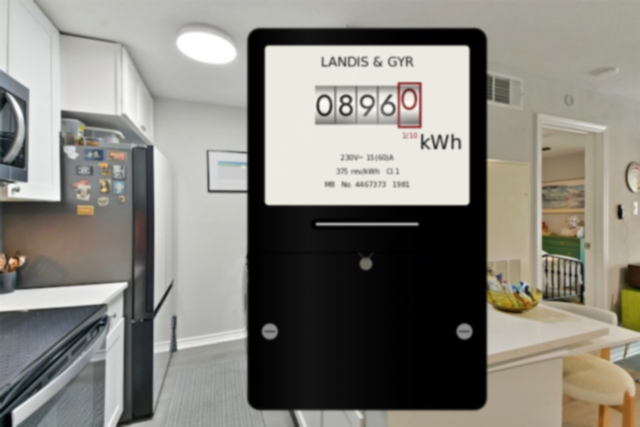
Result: 896.0
